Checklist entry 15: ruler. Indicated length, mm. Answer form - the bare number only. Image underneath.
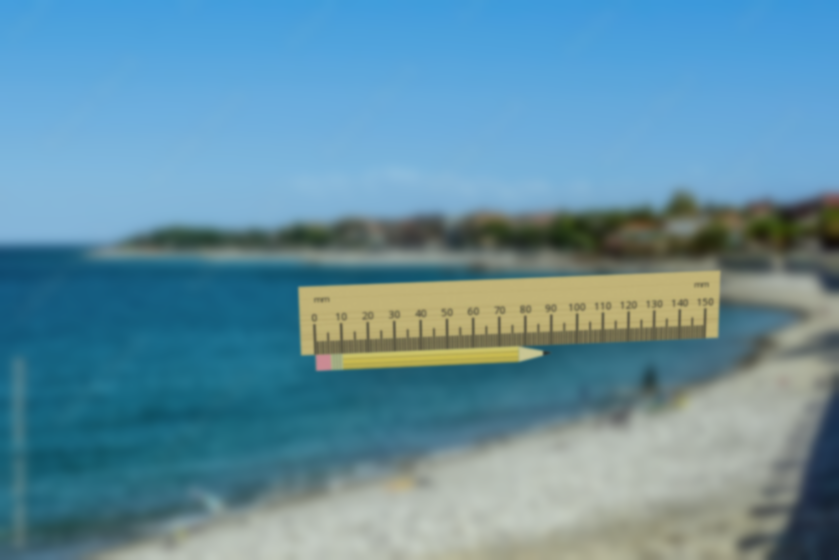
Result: 90
